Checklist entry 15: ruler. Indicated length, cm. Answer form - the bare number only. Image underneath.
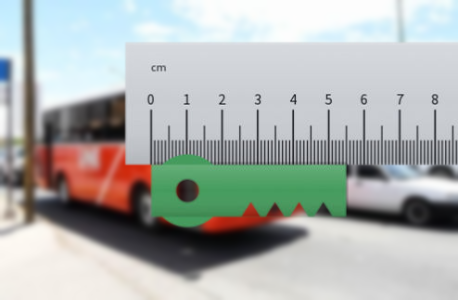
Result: 5.5
